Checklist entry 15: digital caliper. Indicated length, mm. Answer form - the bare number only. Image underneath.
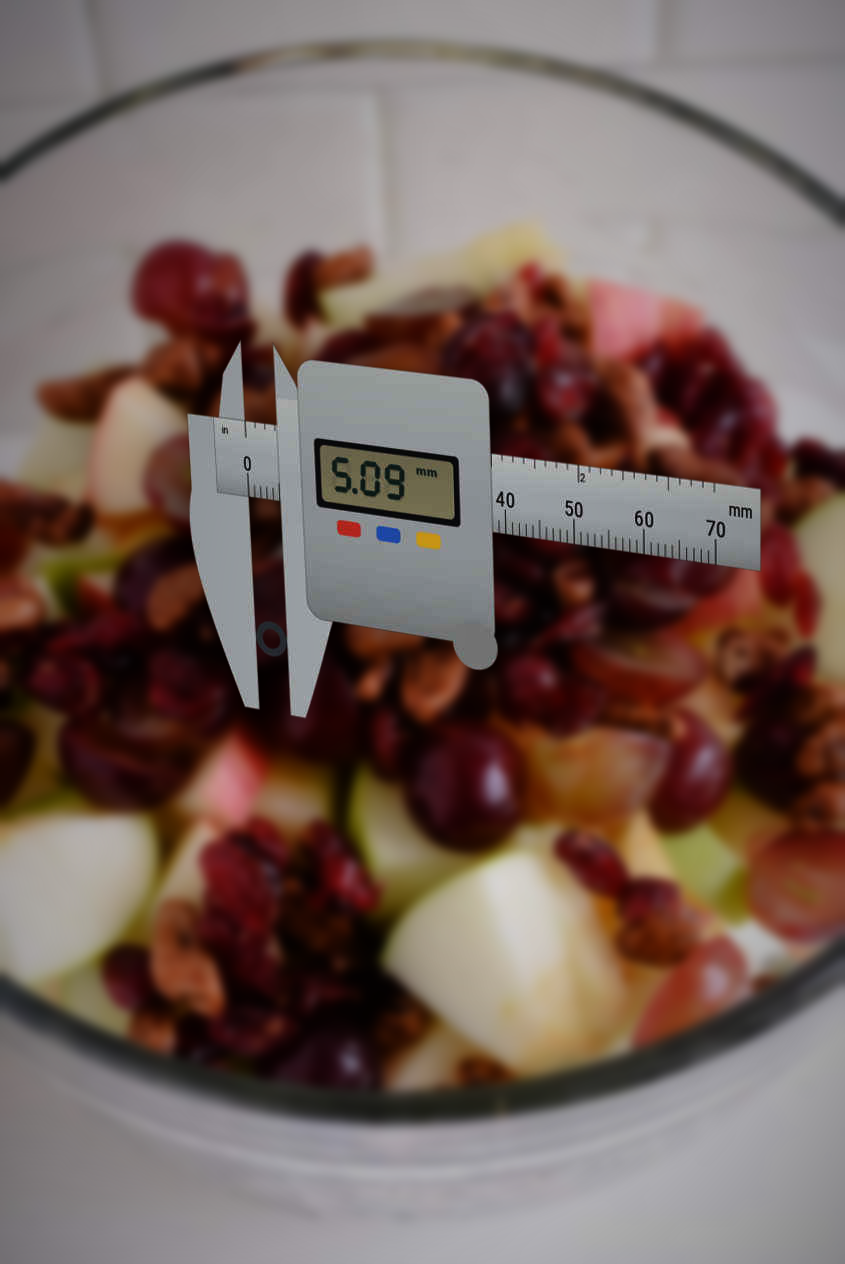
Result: 5.09
